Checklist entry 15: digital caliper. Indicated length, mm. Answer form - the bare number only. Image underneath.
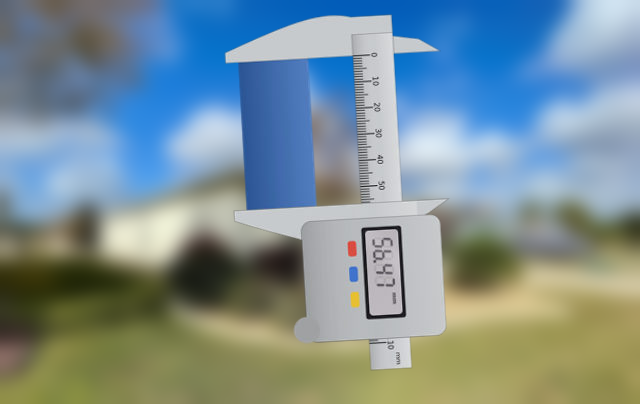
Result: 56.47
